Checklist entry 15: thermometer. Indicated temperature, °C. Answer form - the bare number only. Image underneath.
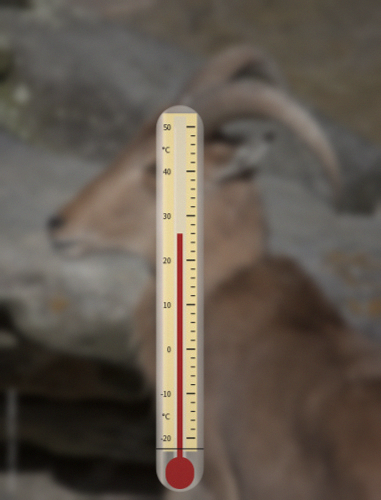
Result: 26
